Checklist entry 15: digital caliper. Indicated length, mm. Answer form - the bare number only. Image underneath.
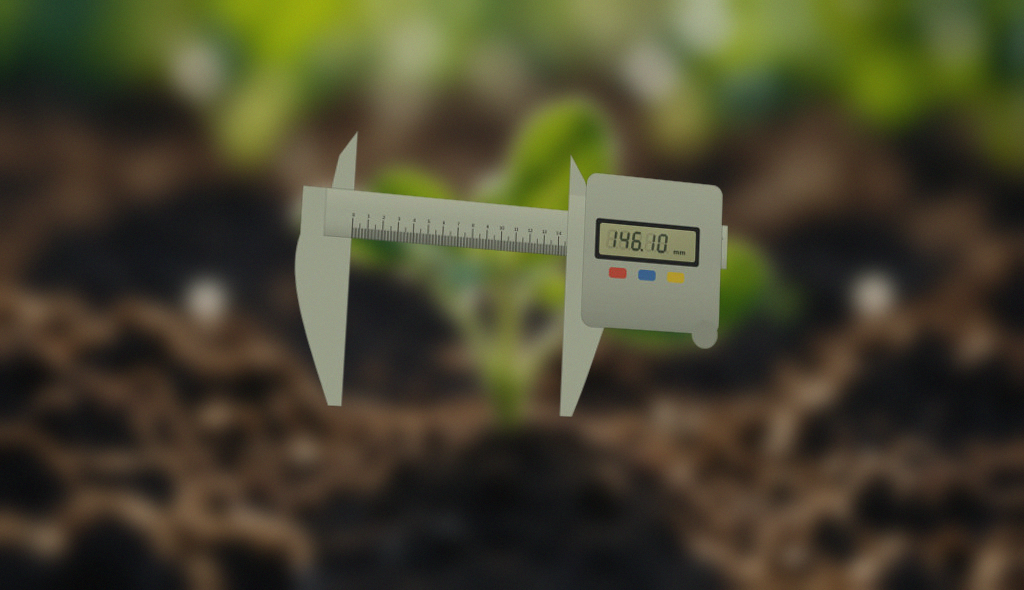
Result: 146.10
